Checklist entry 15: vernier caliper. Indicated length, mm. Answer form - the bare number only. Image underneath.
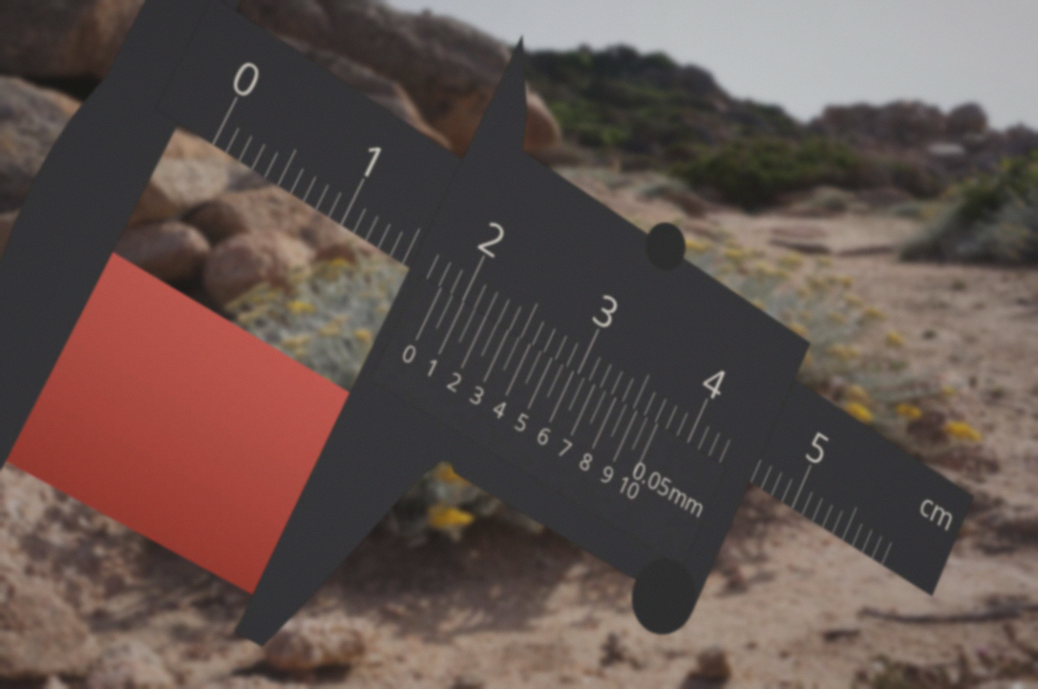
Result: 18.2
